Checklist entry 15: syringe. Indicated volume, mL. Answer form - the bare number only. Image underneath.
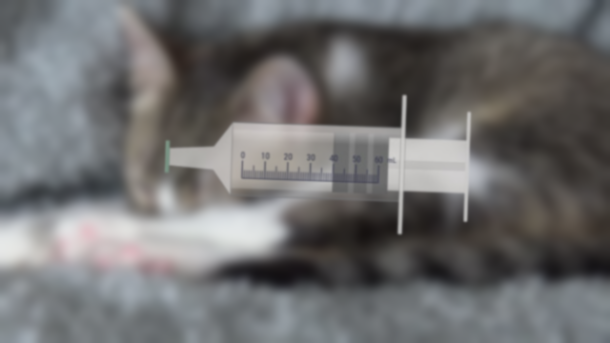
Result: 40
